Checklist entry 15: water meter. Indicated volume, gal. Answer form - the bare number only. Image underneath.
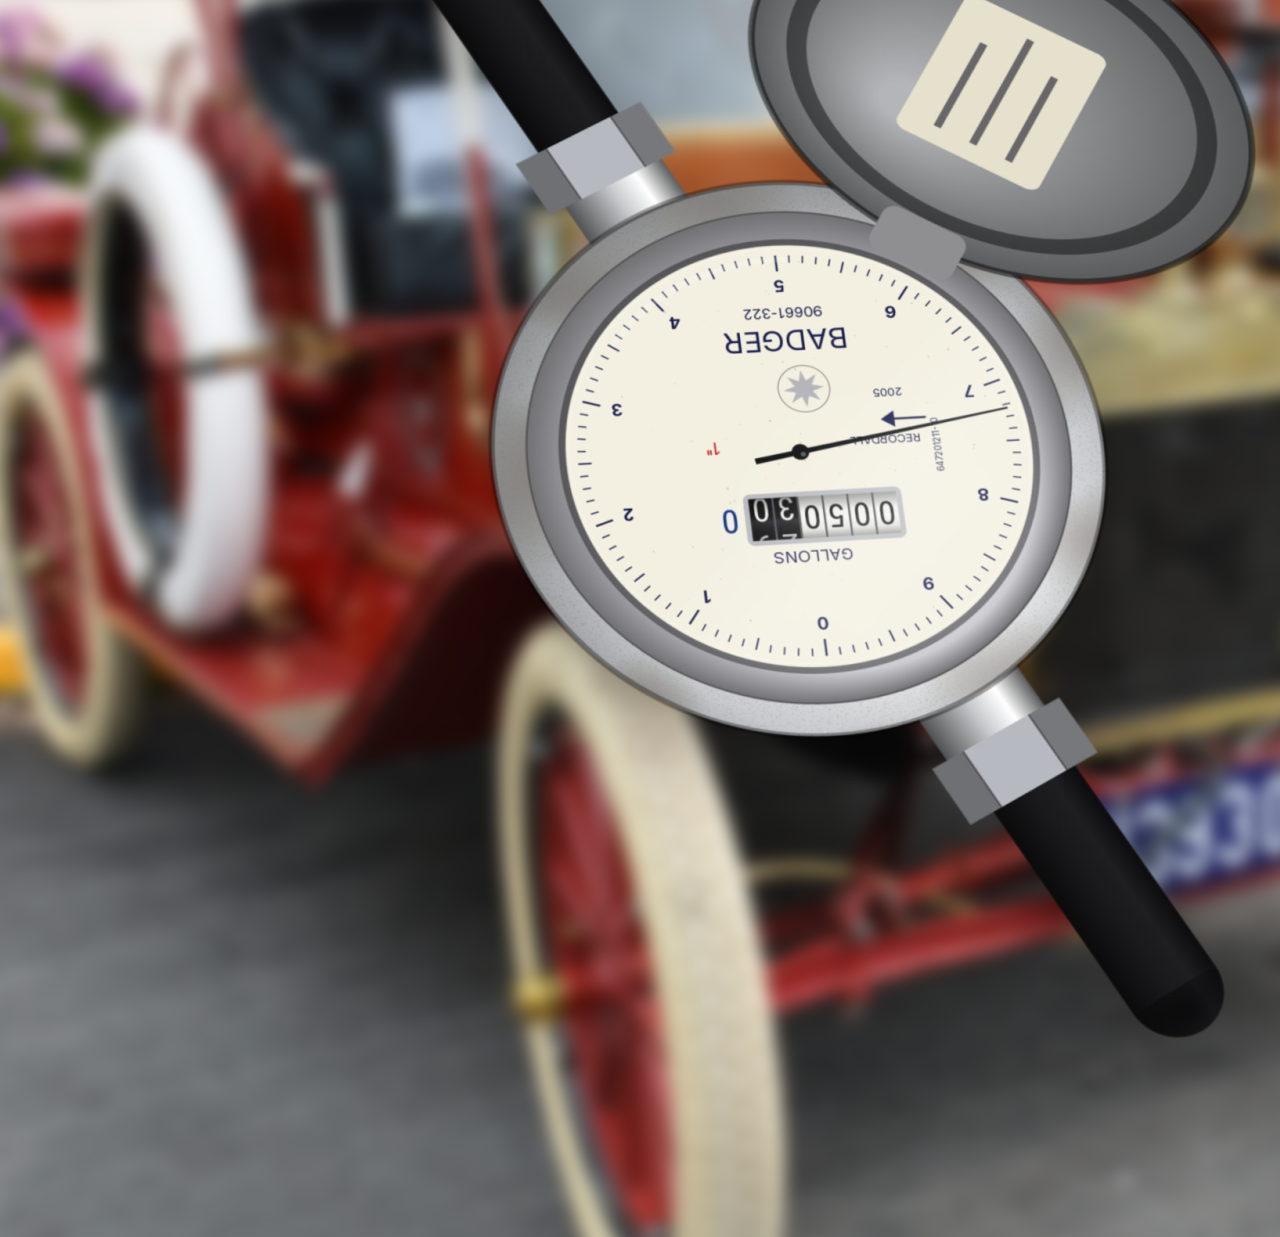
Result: 50297.2
